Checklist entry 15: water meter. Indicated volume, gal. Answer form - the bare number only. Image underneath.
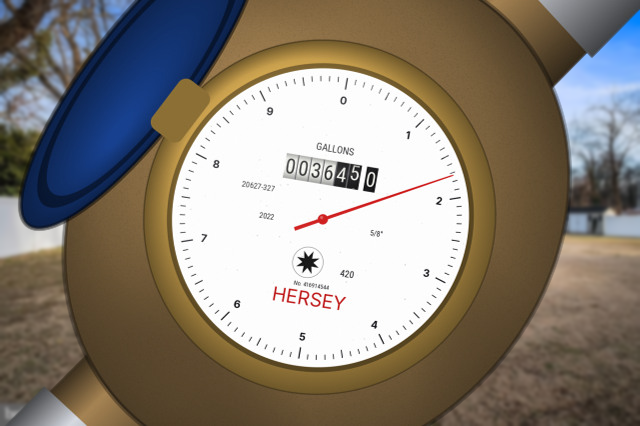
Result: 36451.7
